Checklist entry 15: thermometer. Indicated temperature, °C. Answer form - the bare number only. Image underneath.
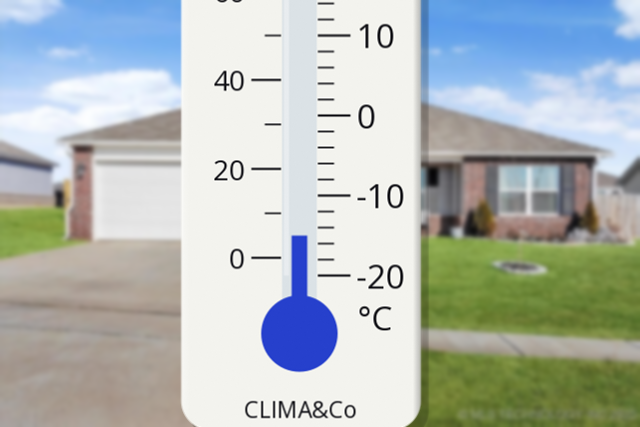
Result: -15
